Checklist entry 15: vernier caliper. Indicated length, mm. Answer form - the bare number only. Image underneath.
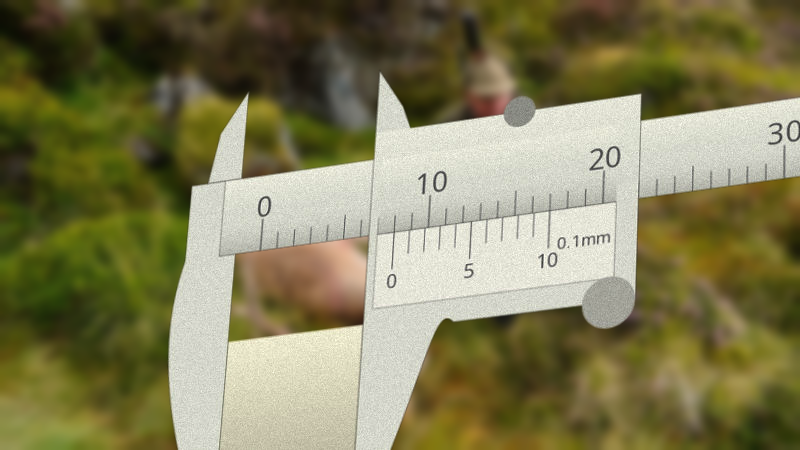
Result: 8.0
